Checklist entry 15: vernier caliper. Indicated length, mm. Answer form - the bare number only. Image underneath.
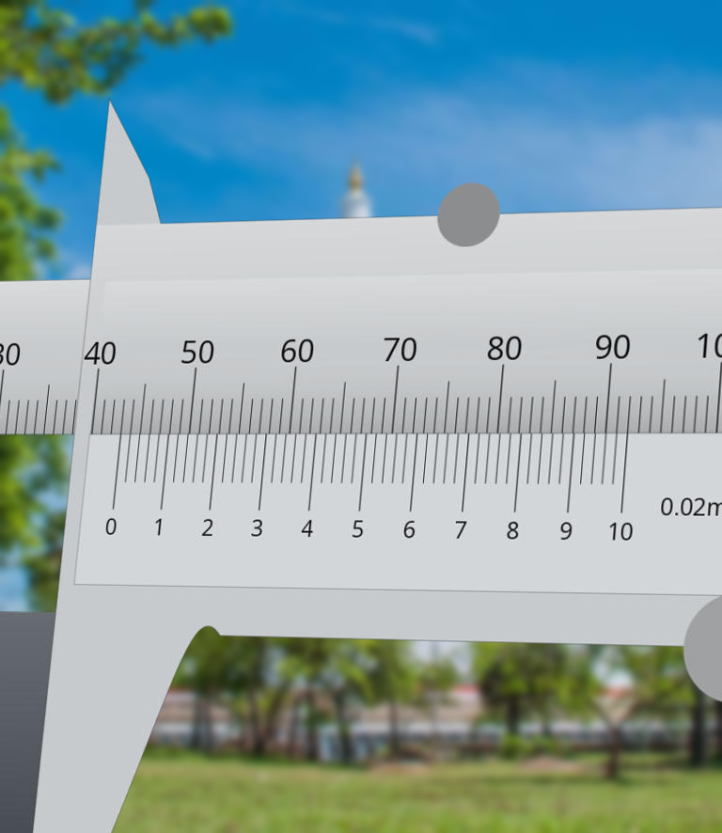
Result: 43.0
